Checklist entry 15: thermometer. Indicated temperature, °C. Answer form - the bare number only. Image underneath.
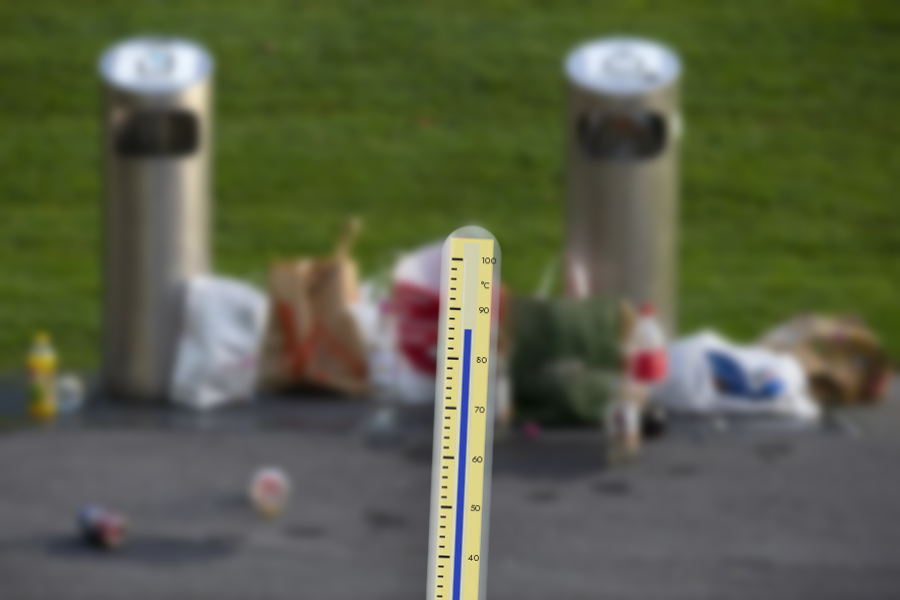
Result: 86
